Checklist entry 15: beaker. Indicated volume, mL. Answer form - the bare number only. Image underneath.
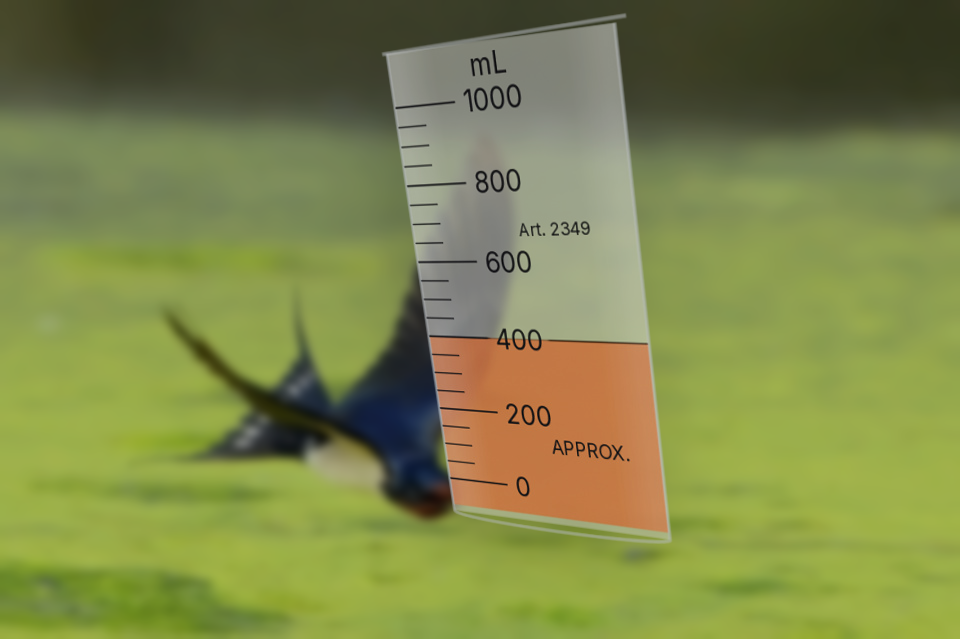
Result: 400
